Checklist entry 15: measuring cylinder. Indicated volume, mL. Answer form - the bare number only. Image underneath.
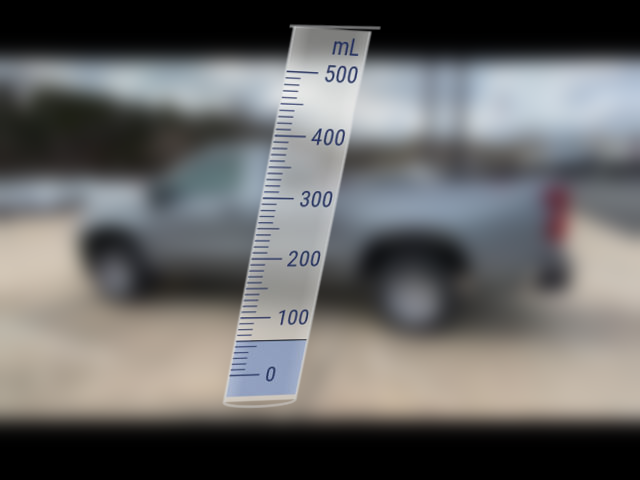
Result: 60
